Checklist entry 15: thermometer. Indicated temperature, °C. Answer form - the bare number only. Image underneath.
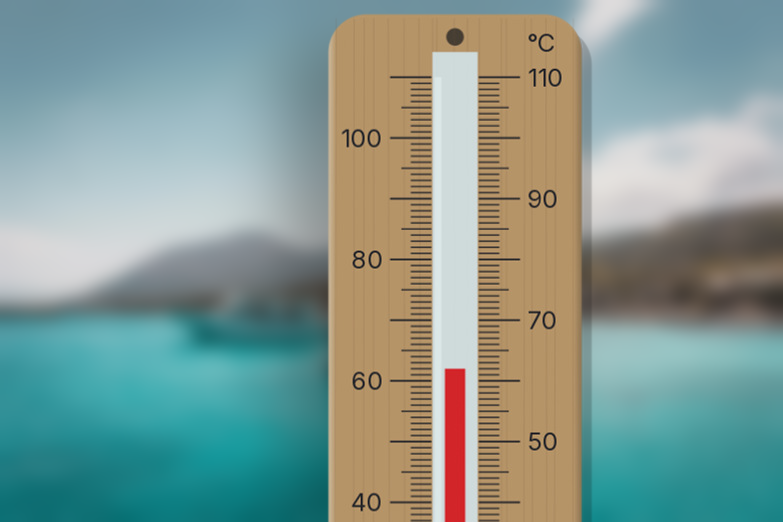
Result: 62
